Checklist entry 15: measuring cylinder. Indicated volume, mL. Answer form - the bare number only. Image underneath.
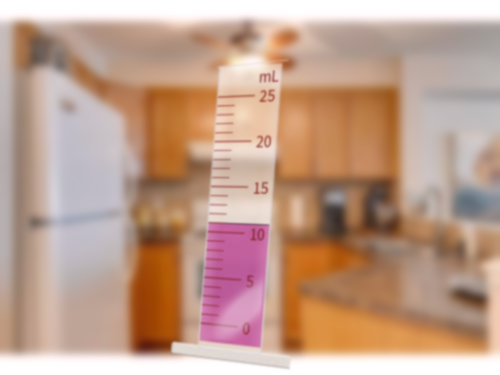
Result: 11
